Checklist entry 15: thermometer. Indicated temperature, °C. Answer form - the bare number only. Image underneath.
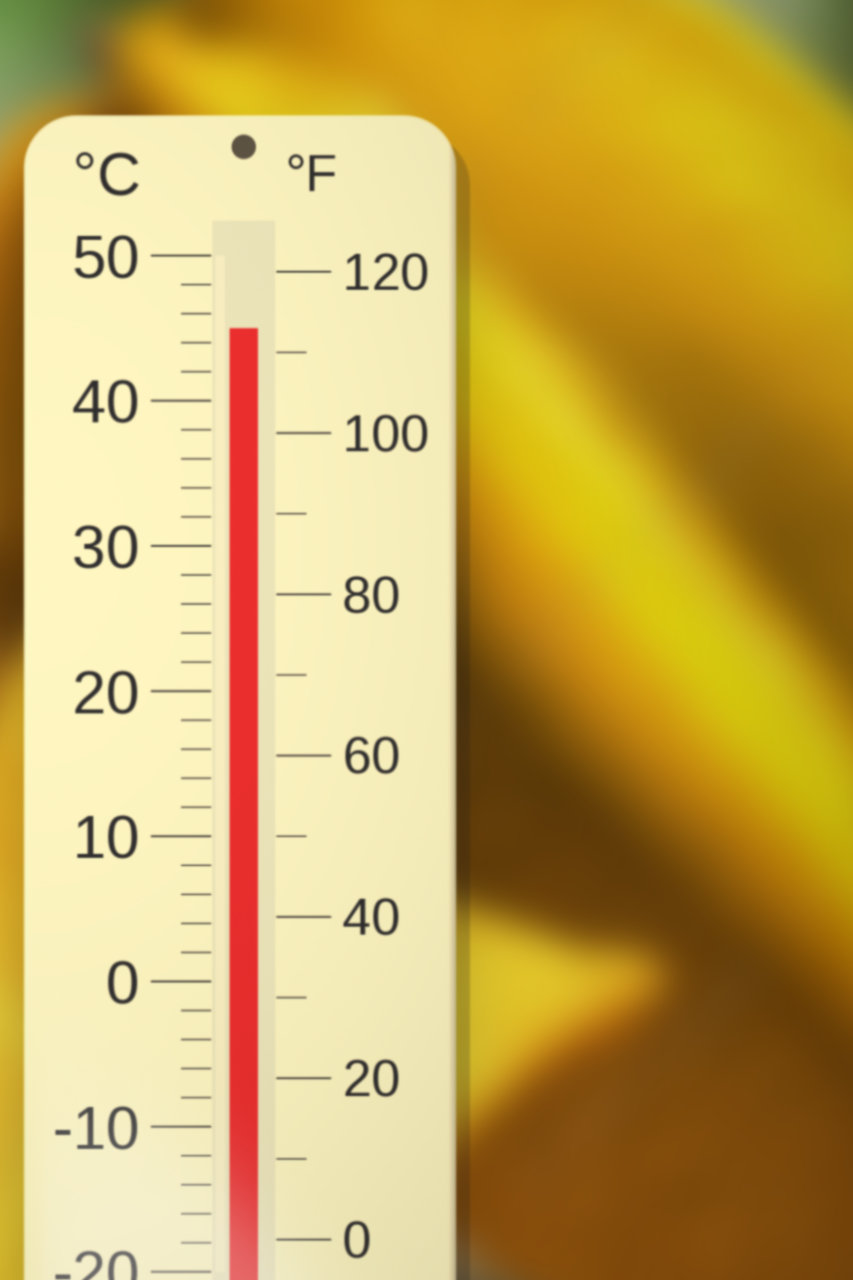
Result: 45
